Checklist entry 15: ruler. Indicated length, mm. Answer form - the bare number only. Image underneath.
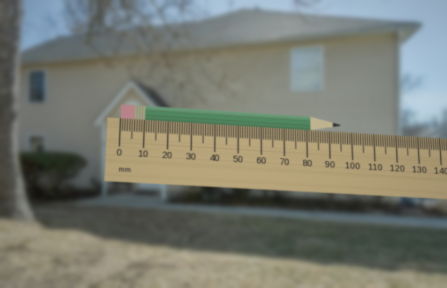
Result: 95
